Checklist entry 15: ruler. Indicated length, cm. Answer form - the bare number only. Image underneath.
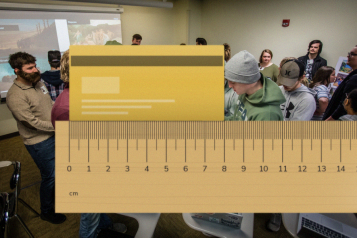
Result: 8
